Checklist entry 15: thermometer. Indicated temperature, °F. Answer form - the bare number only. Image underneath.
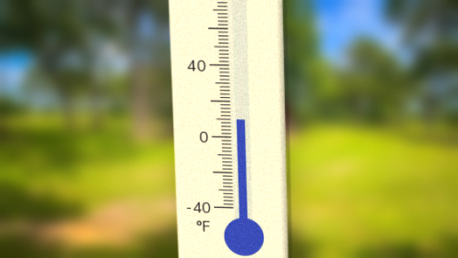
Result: 10
